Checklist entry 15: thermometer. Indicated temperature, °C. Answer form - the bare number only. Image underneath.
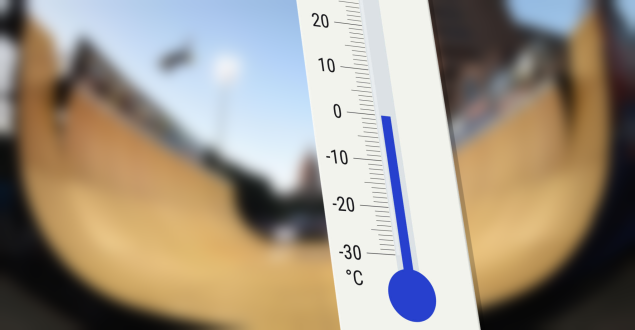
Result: 0
